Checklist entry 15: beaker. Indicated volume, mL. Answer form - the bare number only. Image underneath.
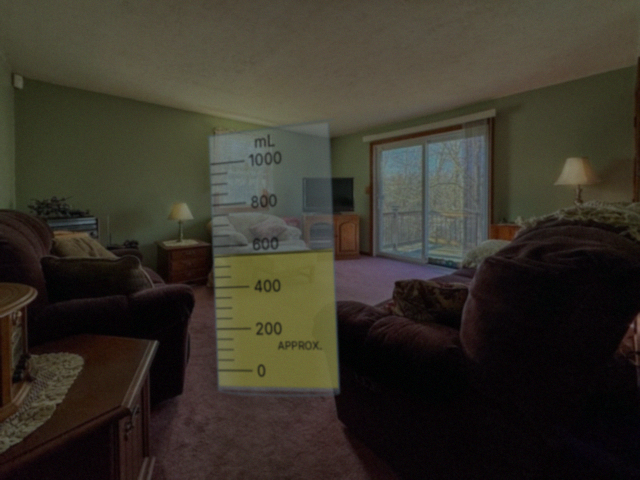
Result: 550
